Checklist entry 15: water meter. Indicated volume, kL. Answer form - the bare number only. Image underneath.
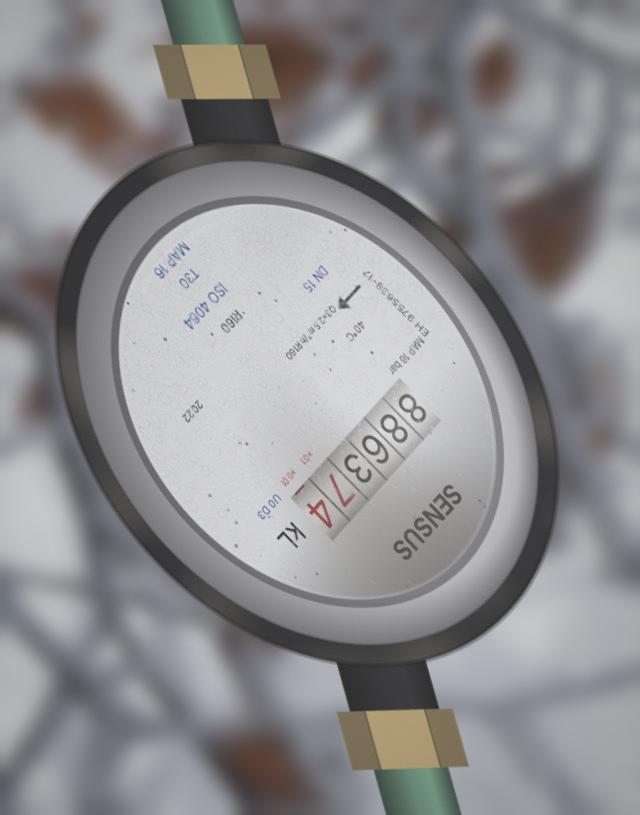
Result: 8863.74
